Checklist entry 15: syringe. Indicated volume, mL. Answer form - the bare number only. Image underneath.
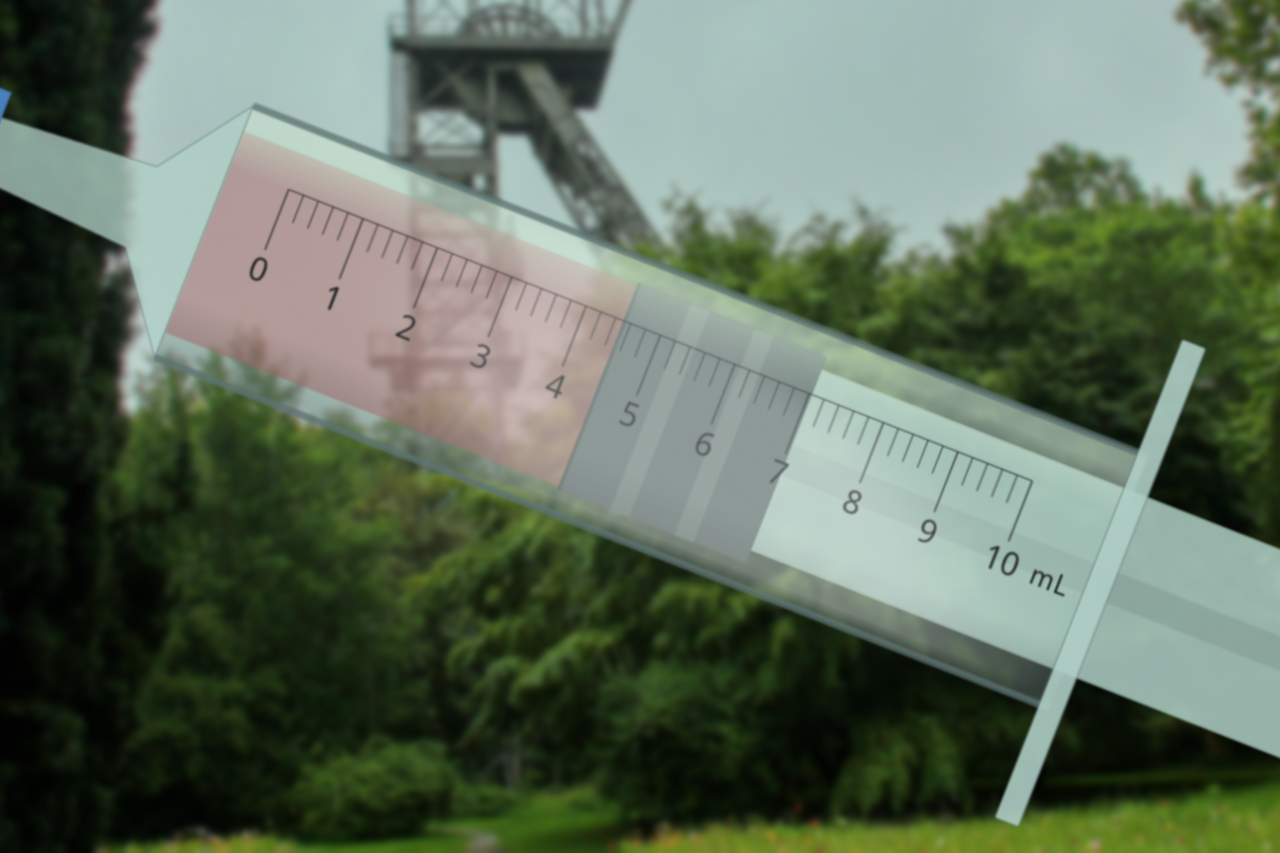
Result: 4.5
